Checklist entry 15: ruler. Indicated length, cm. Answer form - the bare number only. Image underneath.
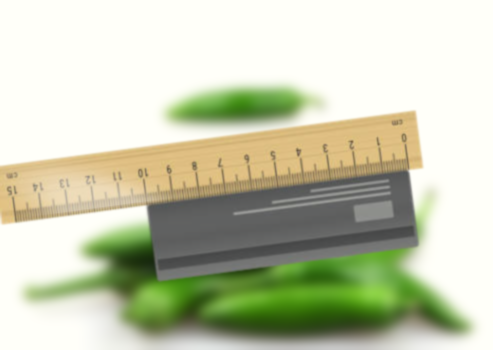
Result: 10
